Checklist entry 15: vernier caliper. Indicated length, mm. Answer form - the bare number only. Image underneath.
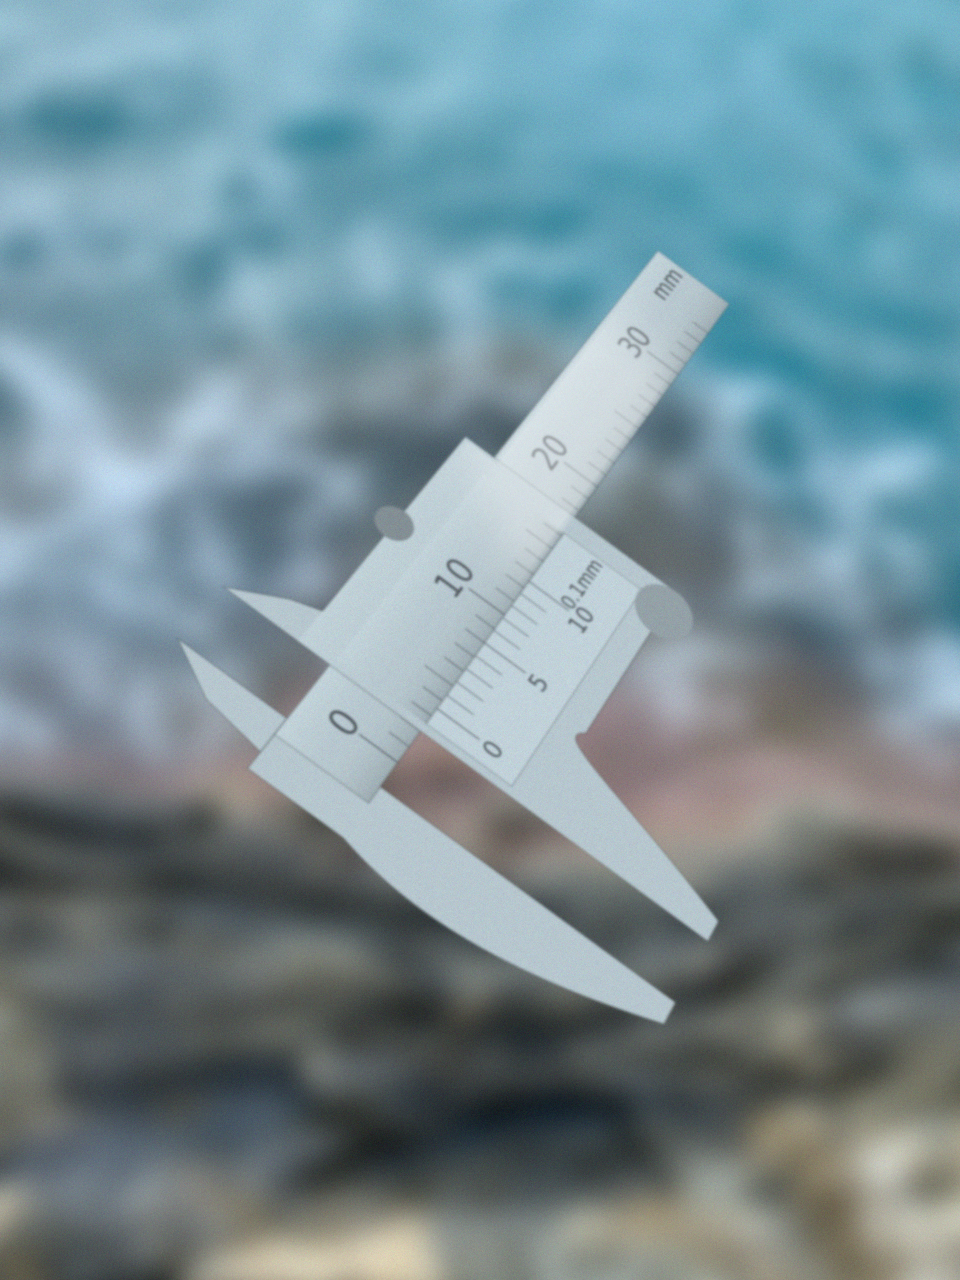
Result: 3.5
